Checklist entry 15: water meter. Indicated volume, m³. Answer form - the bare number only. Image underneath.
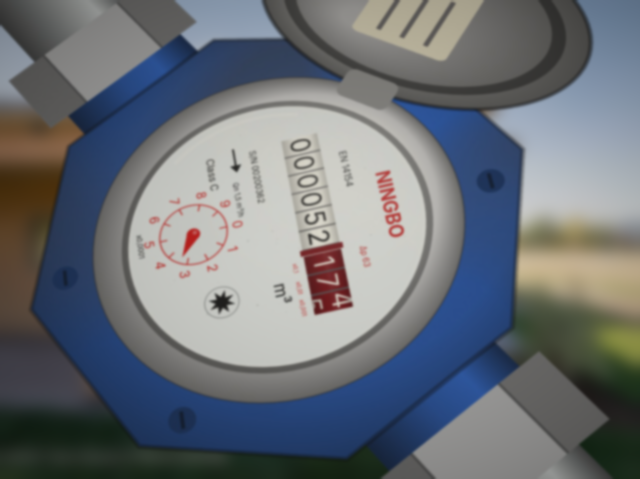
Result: 52.1743
